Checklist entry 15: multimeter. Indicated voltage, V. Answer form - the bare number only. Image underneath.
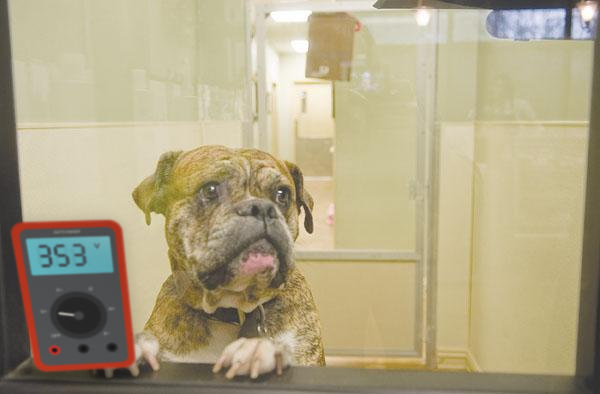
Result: 353
